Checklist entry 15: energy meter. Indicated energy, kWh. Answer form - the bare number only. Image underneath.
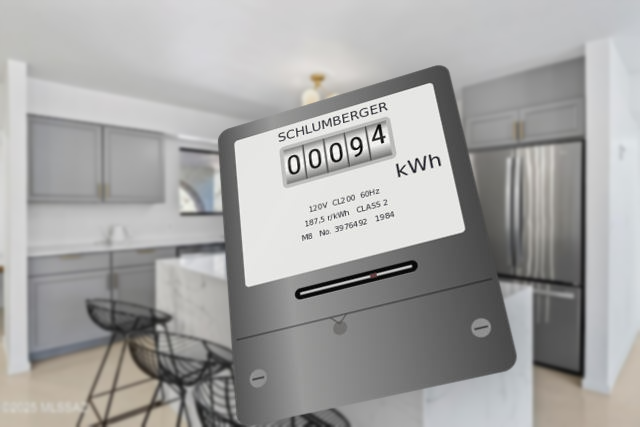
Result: 94
